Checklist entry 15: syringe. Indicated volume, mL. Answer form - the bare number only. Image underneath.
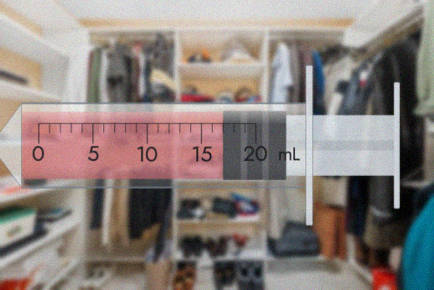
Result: 17
